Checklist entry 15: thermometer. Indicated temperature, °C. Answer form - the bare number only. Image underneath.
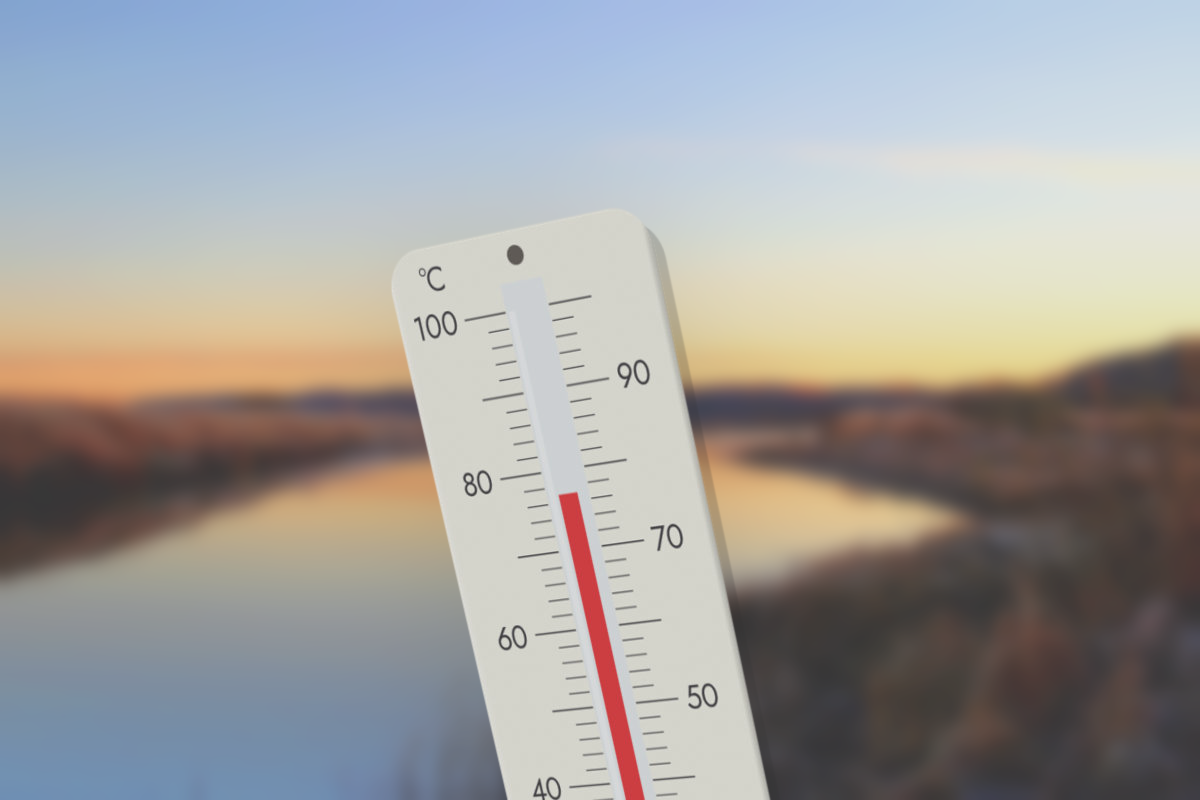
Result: 77
